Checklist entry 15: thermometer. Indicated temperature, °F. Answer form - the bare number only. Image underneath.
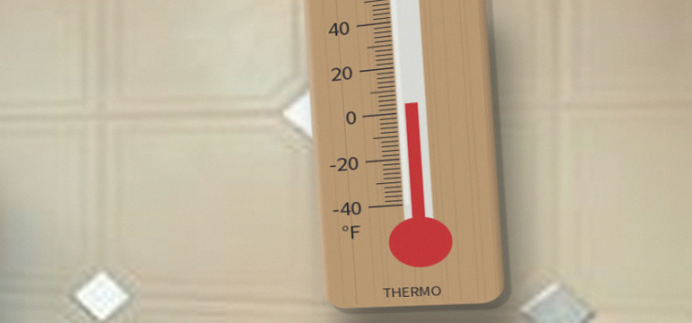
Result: 4
